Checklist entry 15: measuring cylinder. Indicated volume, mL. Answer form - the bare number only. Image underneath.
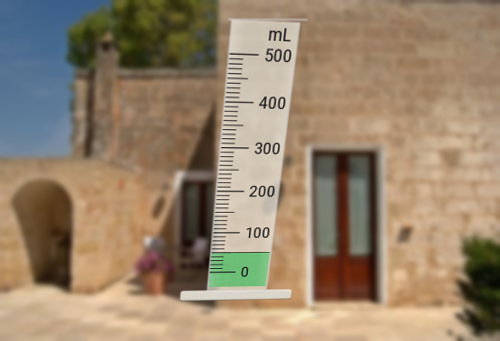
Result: 50
